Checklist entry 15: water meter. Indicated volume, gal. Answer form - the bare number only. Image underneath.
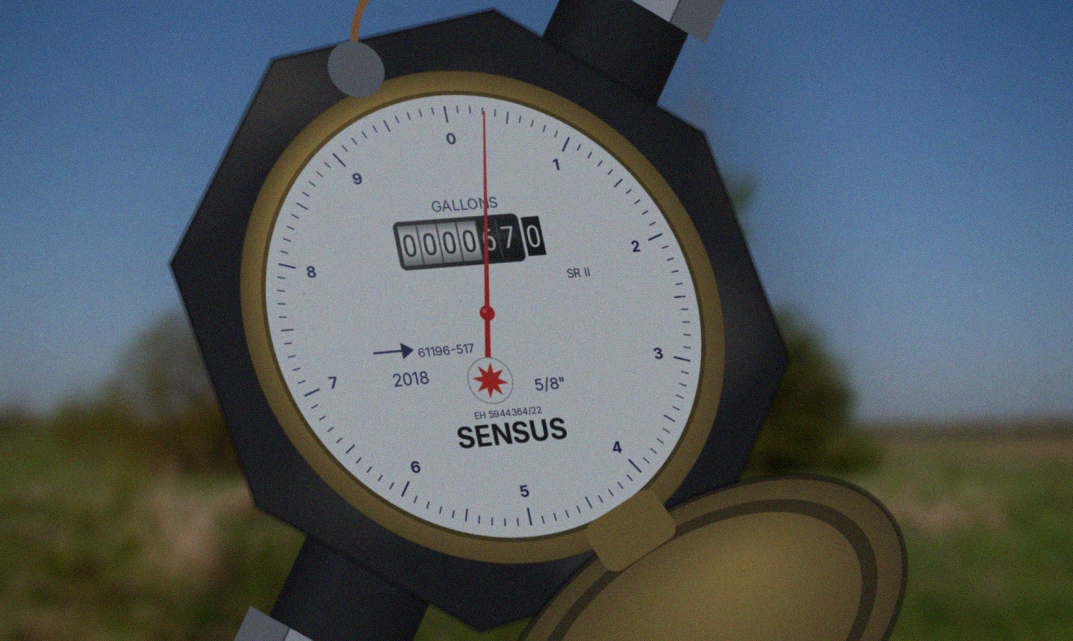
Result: 670.3
